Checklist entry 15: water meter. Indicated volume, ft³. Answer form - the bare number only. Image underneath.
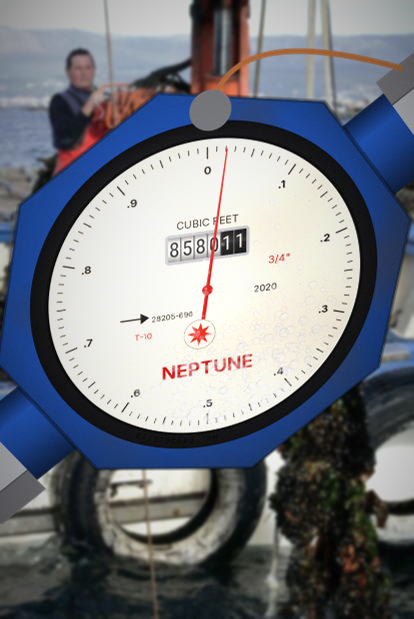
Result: 858011.02
